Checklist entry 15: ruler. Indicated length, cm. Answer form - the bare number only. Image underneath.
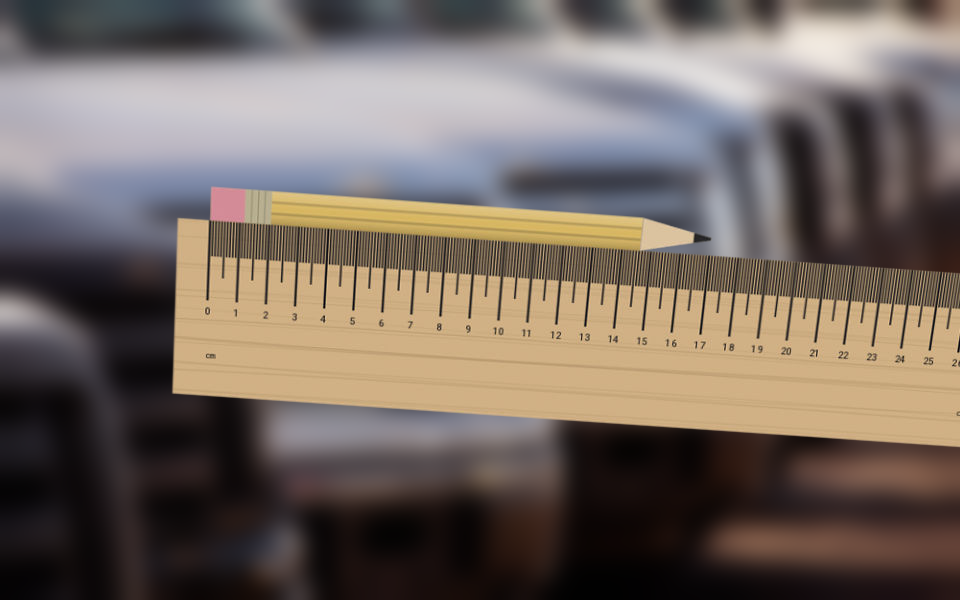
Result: 17
